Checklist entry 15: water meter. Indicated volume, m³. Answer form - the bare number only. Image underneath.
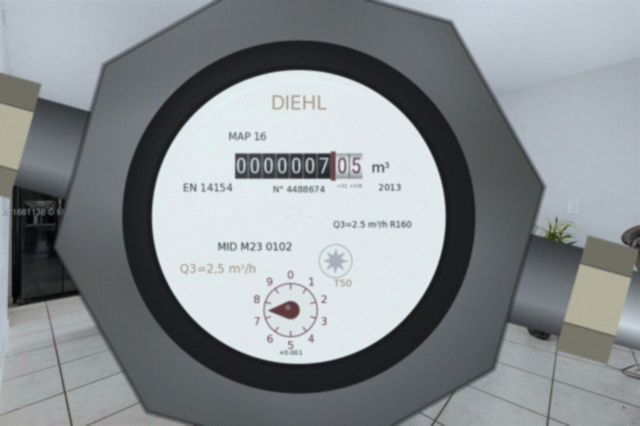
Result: 7.057
